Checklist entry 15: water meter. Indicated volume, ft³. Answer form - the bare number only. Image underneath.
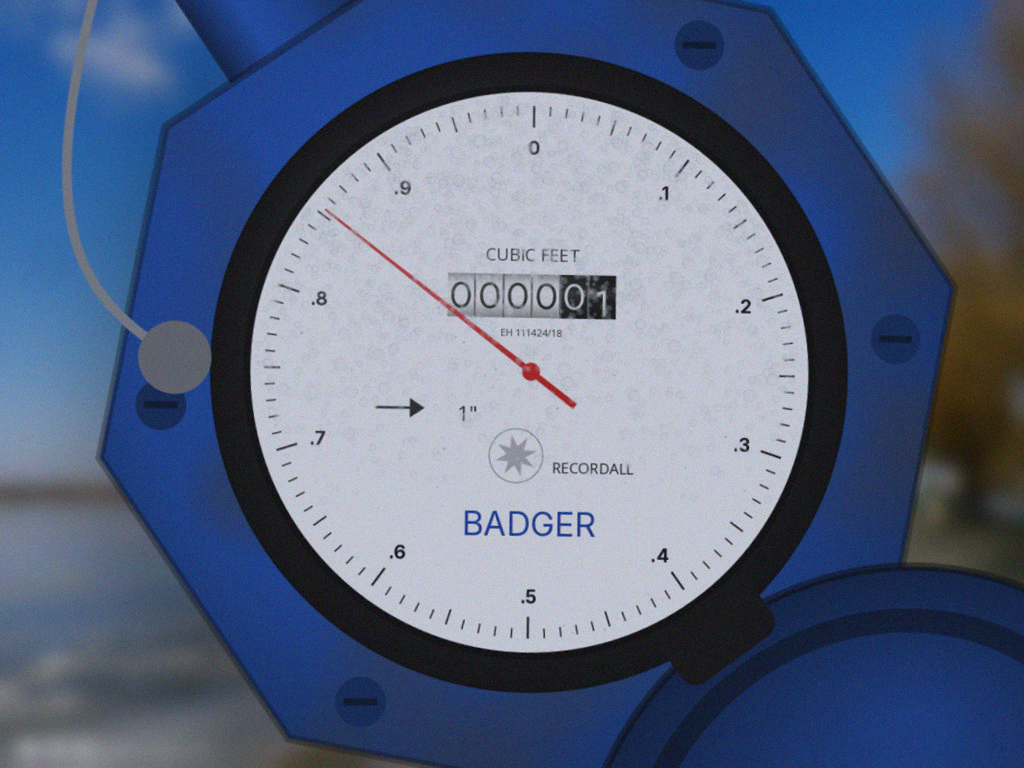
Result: 0.85
